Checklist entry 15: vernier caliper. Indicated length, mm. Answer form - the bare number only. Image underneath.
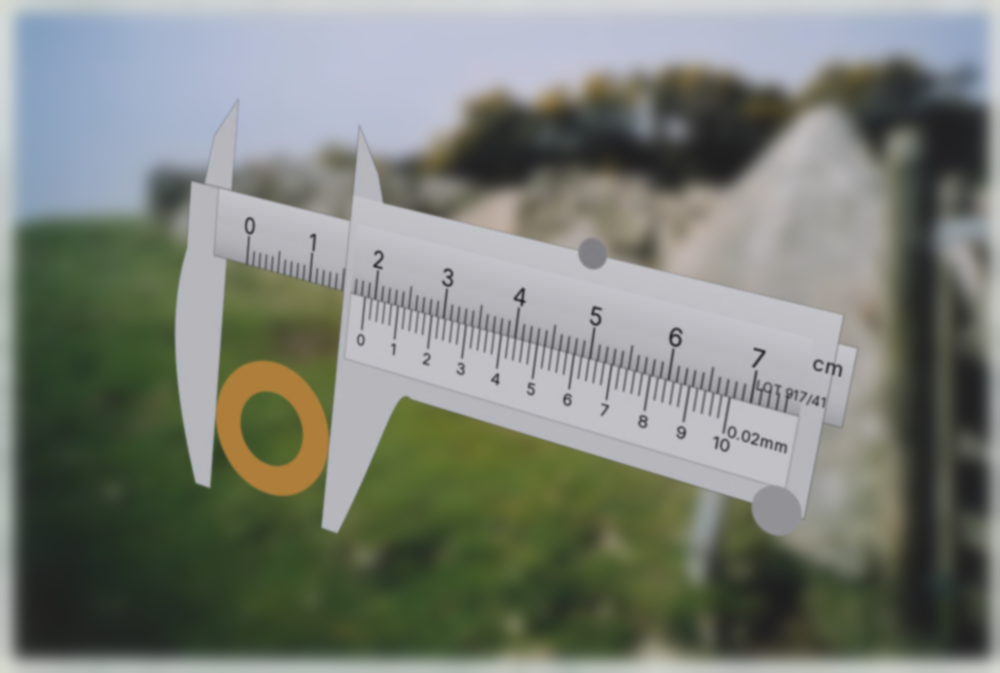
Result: 18.5
